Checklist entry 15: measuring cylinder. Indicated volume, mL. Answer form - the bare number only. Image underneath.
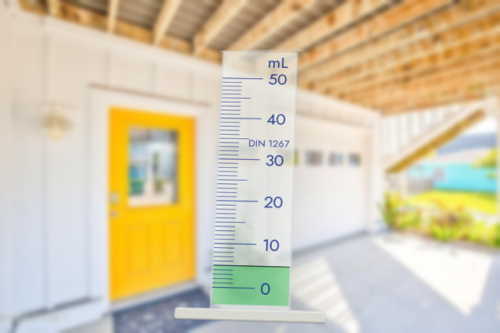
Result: 5
